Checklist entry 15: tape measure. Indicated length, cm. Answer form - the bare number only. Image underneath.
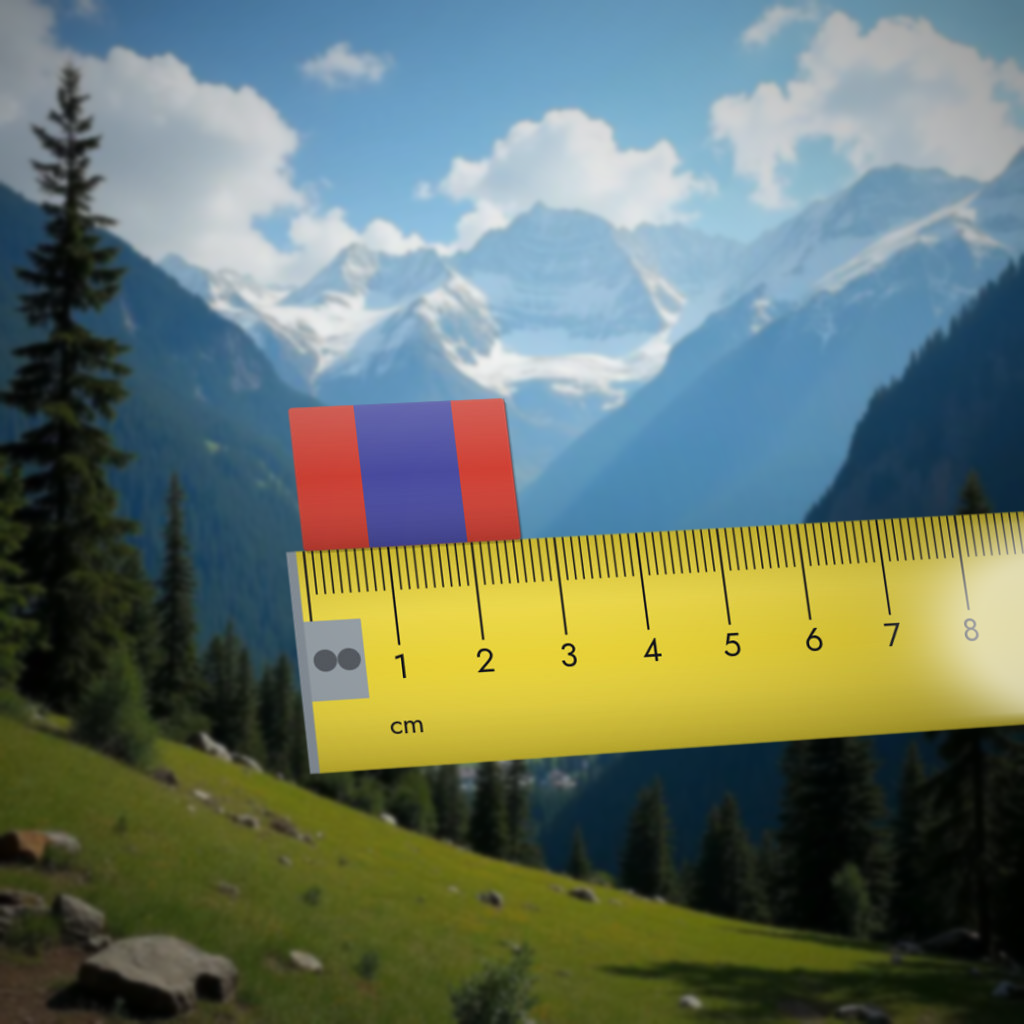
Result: 2.6
